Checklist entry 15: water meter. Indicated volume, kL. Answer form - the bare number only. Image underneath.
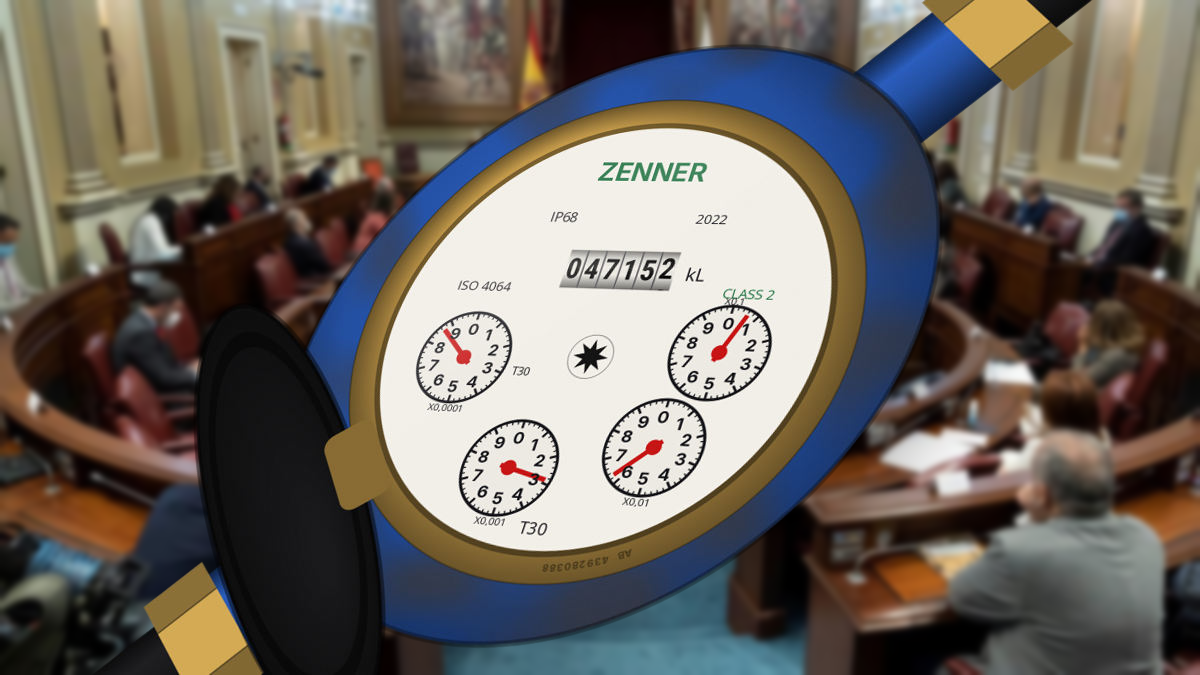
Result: 47152.0628
